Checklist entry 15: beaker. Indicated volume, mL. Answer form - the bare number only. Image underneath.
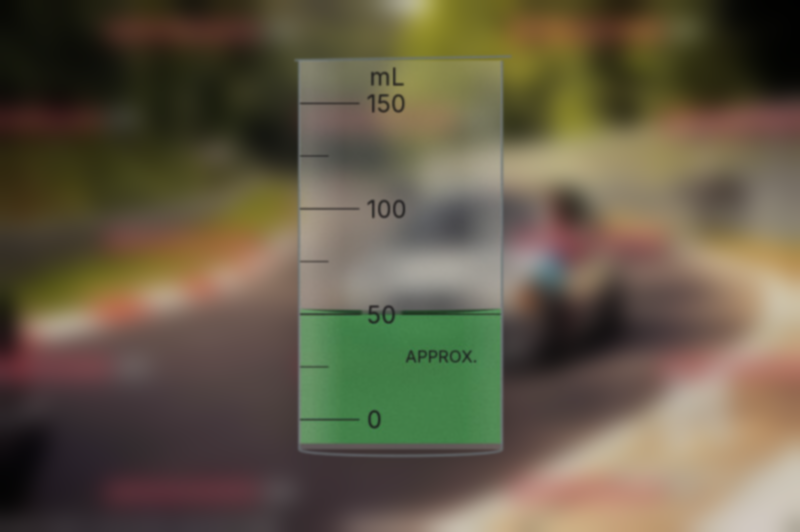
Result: 50
